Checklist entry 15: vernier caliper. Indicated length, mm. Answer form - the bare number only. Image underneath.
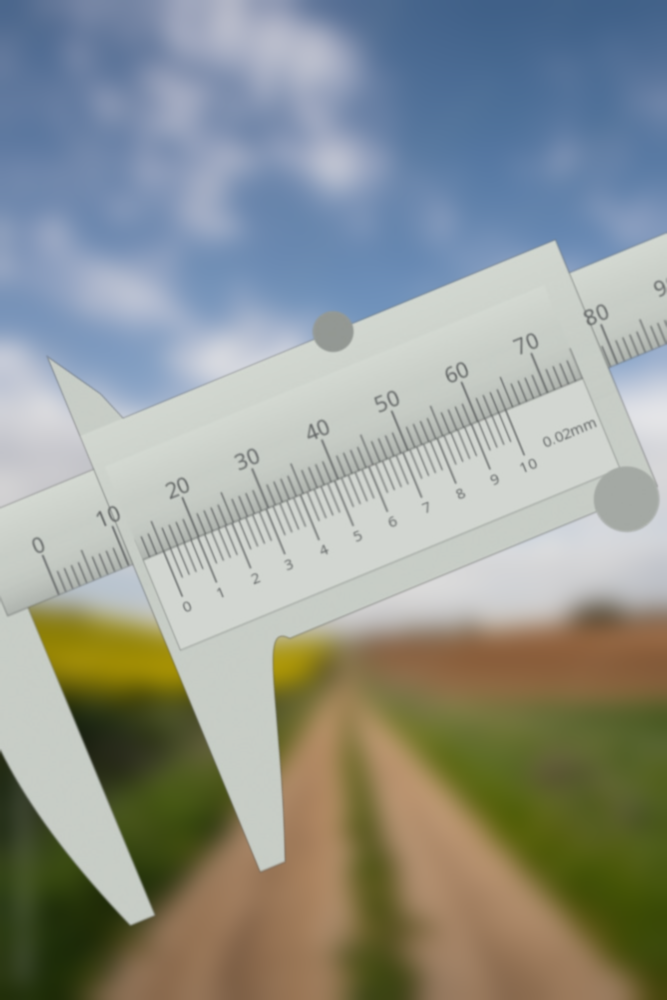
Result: 15.0
